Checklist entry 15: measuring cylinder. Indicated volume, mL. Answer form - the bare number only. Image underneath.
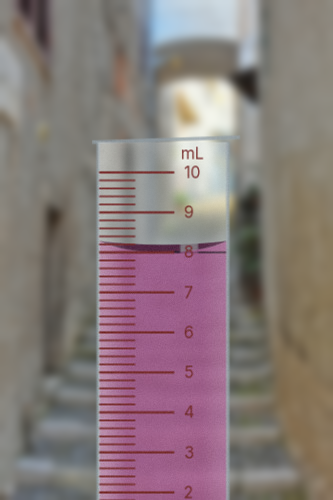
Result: 8
